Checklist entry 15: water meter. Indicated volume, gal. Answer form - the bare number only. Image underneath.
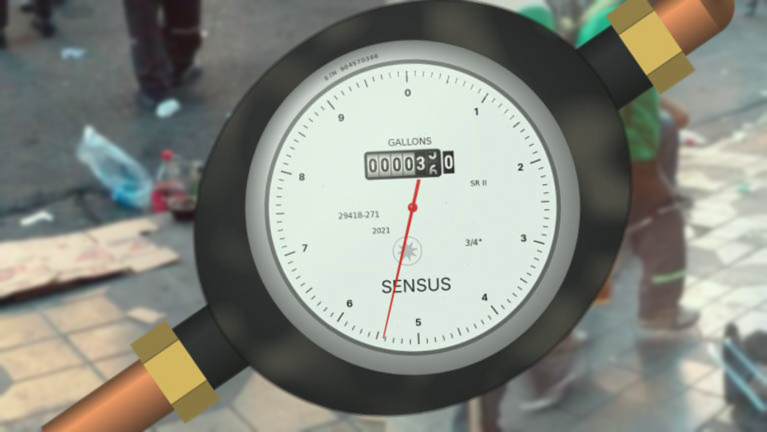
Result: 355.4
